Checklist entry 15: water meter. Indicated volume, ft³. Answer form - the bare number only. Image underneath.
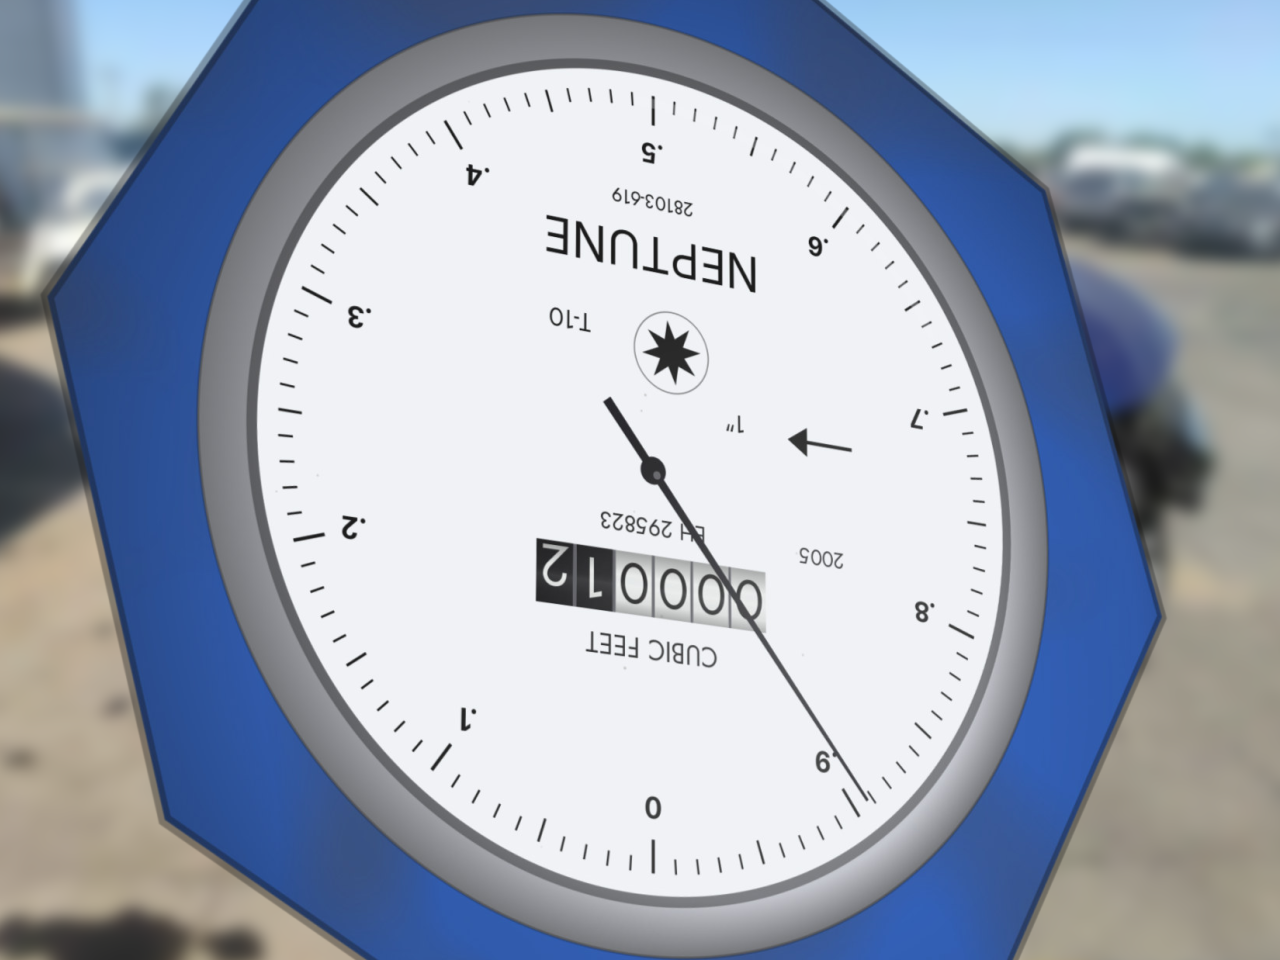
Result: 11.89
